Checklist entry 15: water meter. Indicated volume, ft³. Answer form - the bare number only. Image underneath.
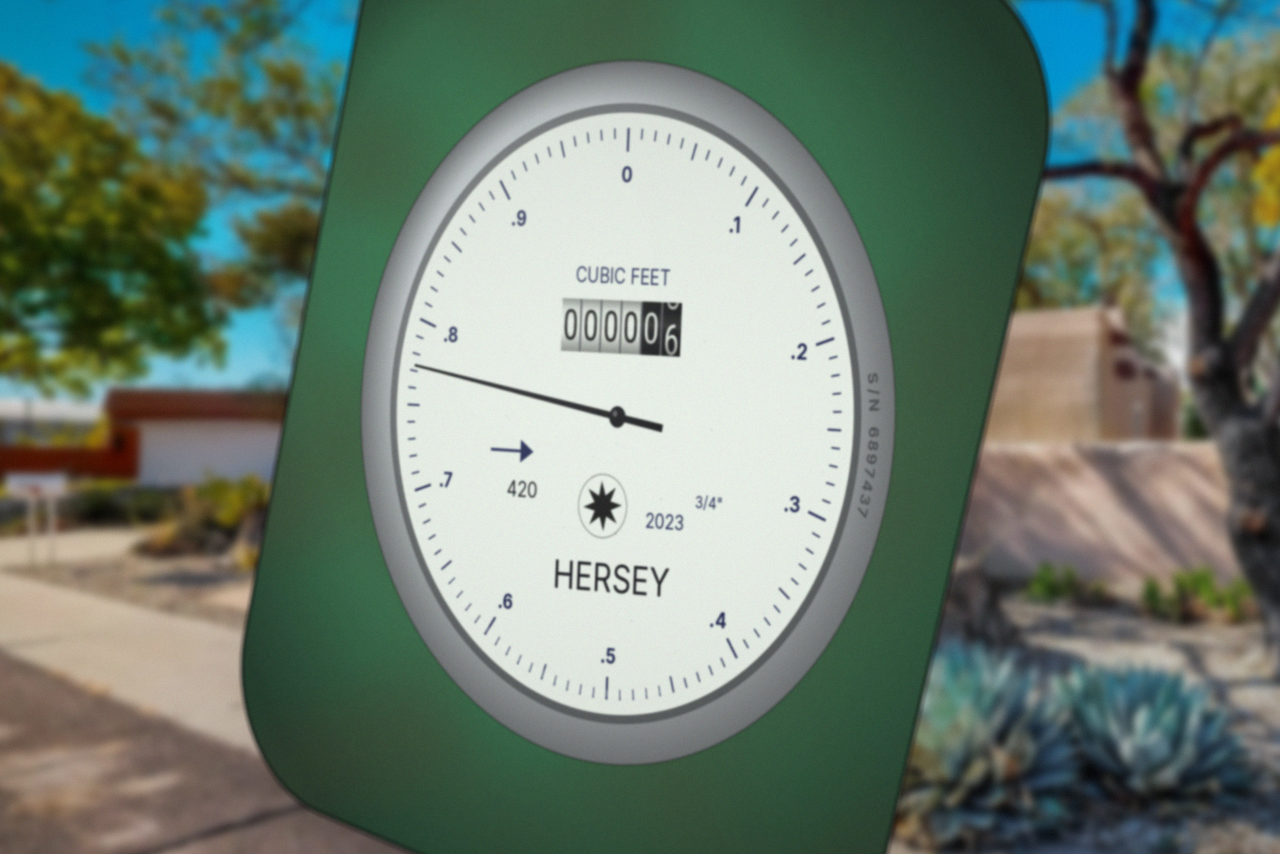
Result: 5.77
